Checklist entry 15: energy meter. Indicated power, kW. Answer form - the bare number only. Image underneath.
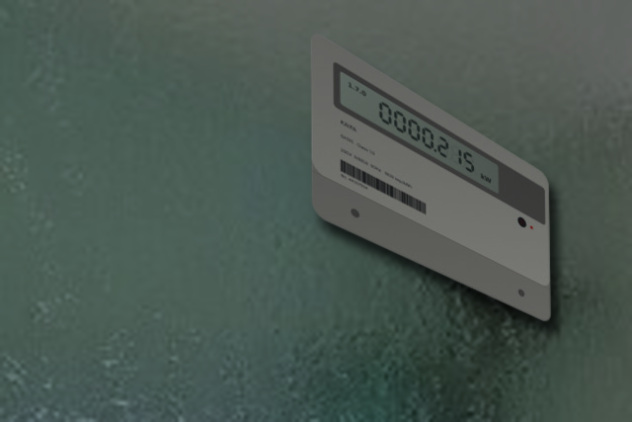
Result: 0.215
